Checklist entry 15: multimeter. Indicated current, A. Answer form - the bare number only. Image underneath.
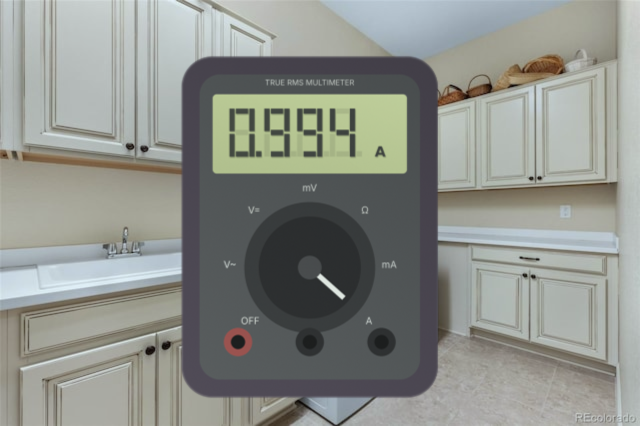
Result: 0.994
